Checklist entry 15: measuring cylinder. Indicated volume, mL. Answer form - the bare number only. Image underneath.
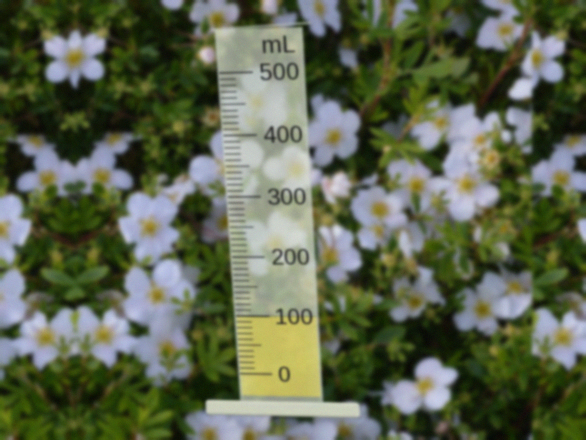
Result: 100
